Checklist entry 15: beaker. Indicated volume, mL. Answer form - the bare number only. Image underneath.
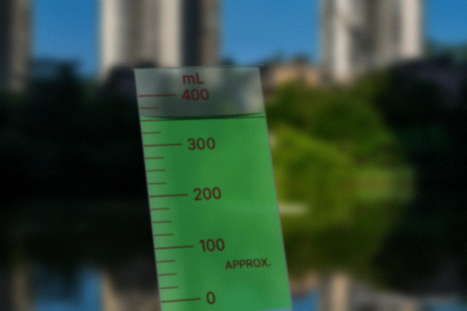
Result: 350
